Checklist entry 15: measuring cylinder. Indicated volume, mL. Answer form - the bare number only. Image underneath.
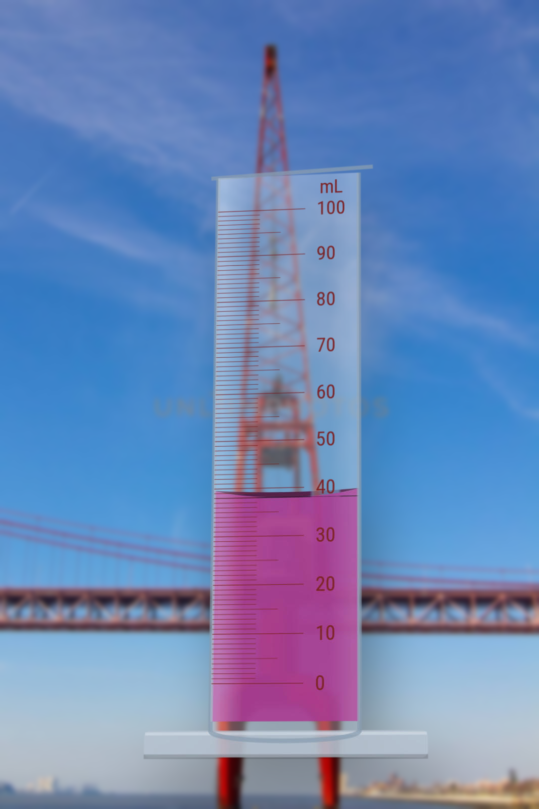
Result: 38
